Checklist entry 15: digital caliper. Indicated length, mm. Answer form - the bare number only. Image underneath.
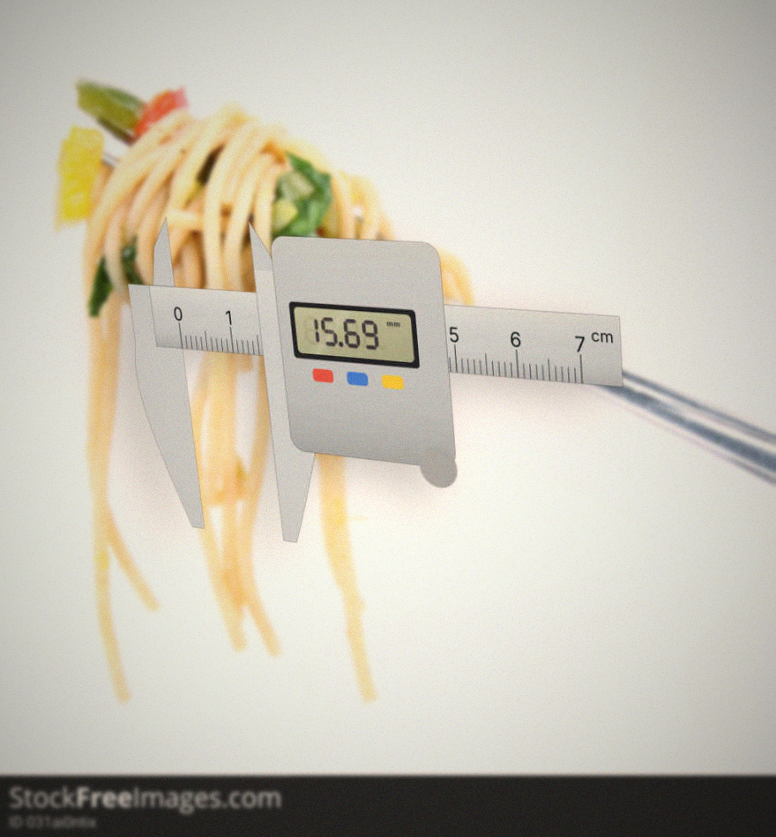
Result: 15.69
